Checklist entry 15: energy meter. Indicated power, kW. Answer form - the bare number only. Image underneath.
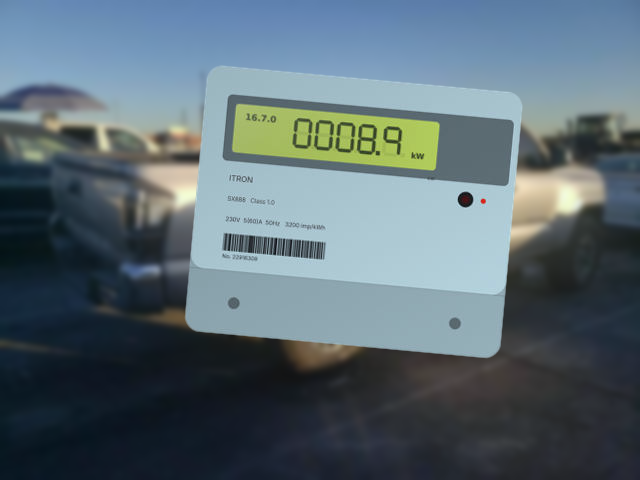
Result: 8.9
